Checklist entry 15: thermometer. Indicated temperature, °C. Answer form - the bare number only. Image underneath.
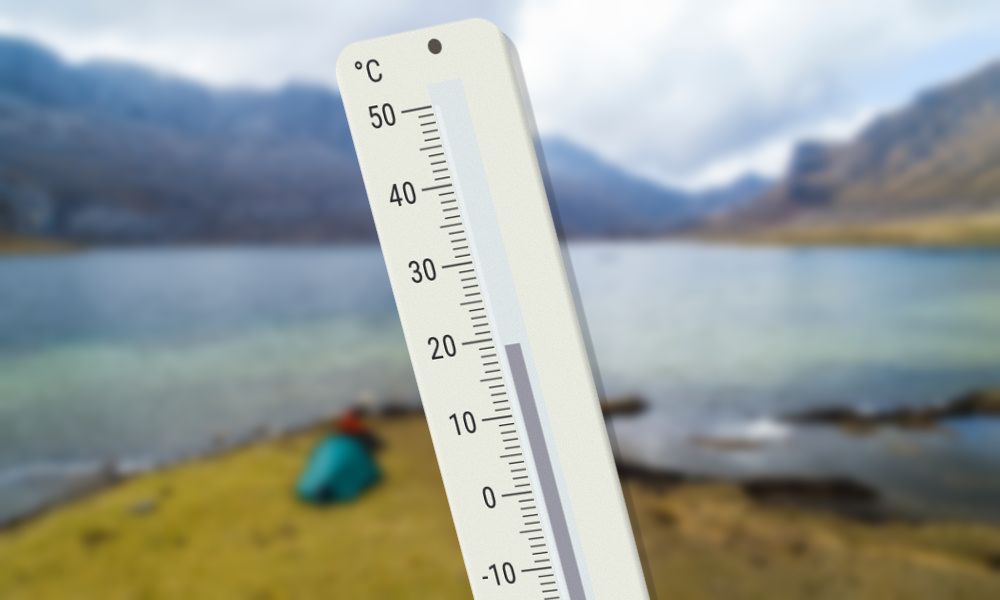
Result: 19
